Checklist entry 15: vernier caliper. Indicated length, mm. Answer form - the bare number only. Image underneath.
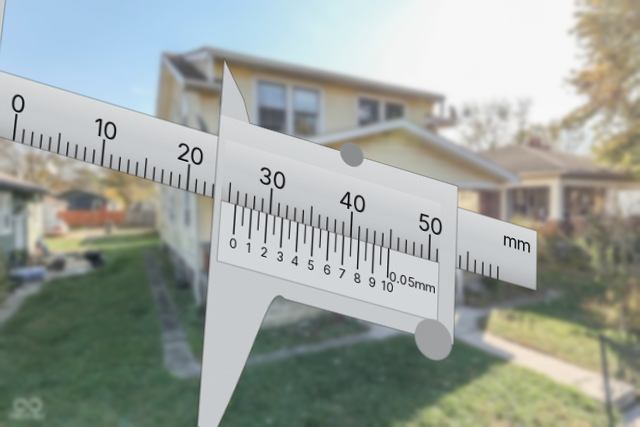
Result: 25.8
